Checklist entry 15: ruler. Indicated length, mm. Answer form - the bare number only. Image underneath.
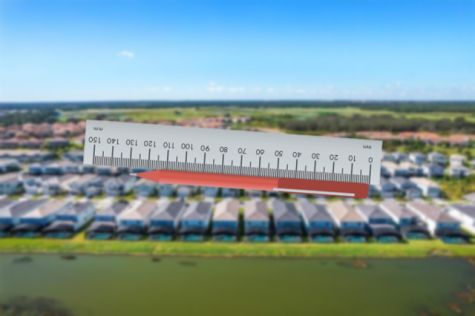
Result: 130
